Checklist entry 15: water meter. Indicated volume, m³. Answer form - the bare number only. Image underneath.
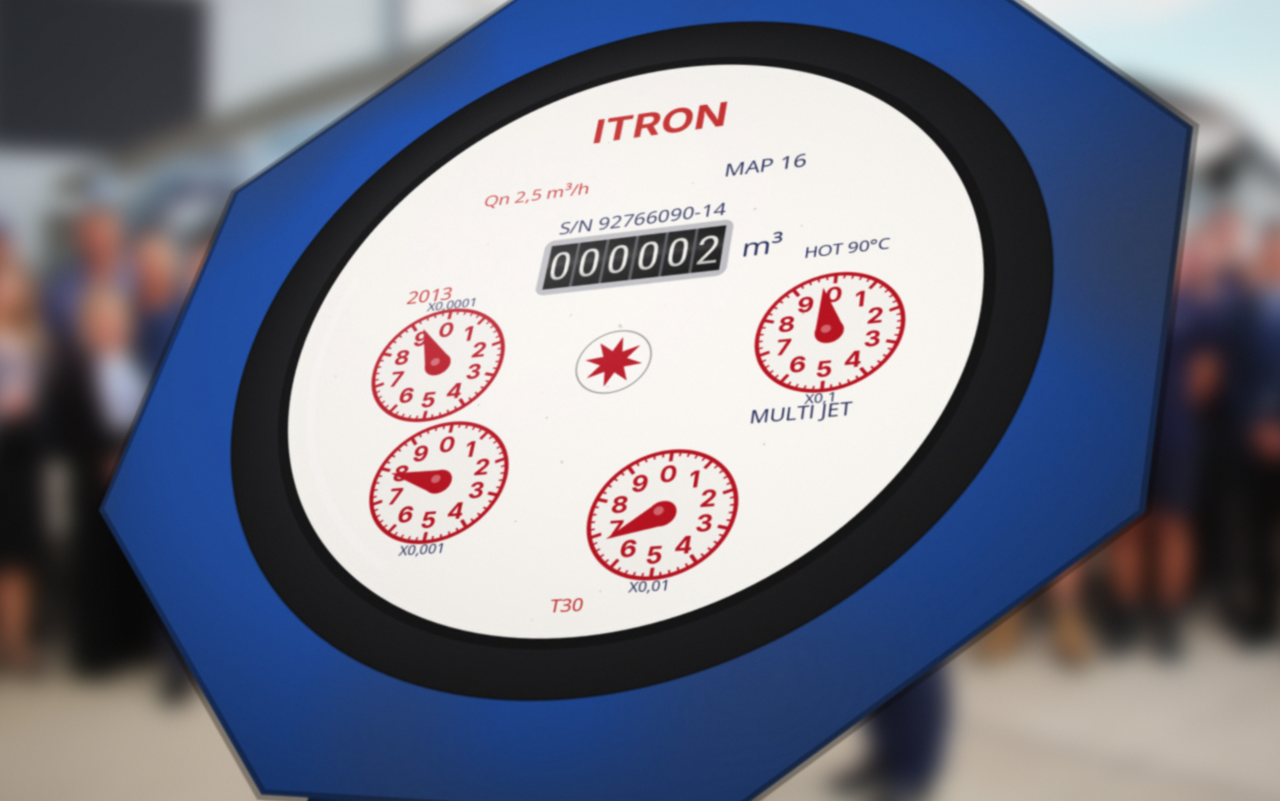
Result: 1.9679
